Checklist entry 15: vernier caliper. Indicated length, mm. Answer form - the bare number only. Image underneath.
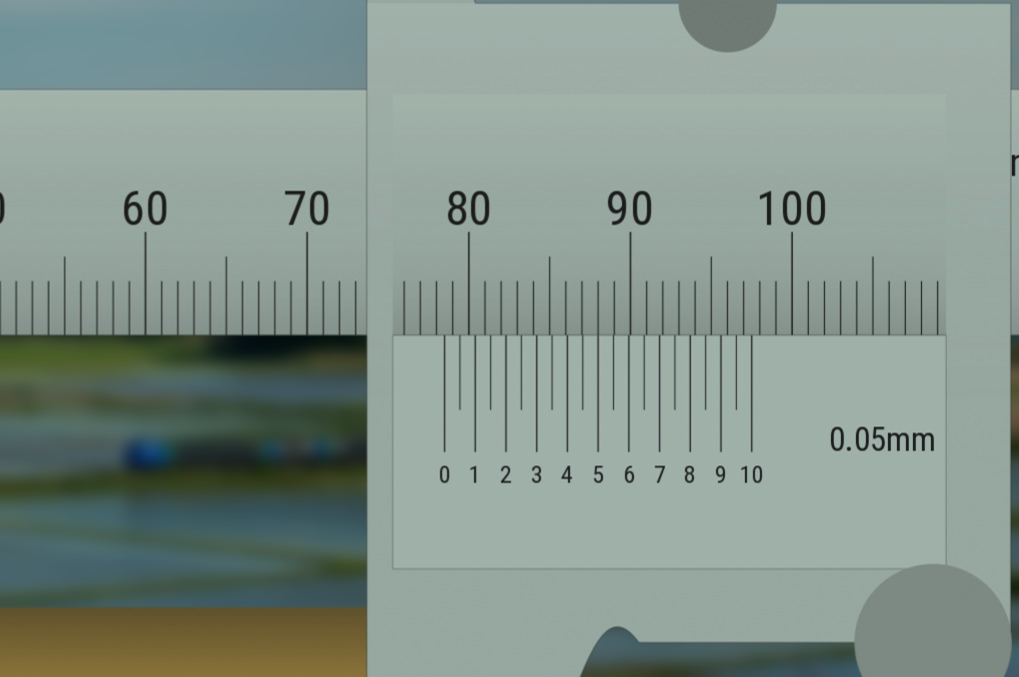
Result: 78.5
